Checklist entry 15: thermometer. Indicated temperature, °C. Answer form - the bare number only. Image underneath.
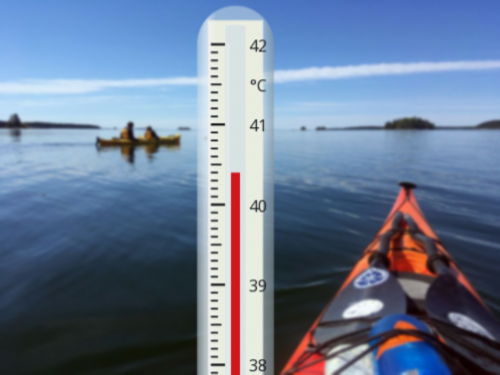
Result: 40.4
